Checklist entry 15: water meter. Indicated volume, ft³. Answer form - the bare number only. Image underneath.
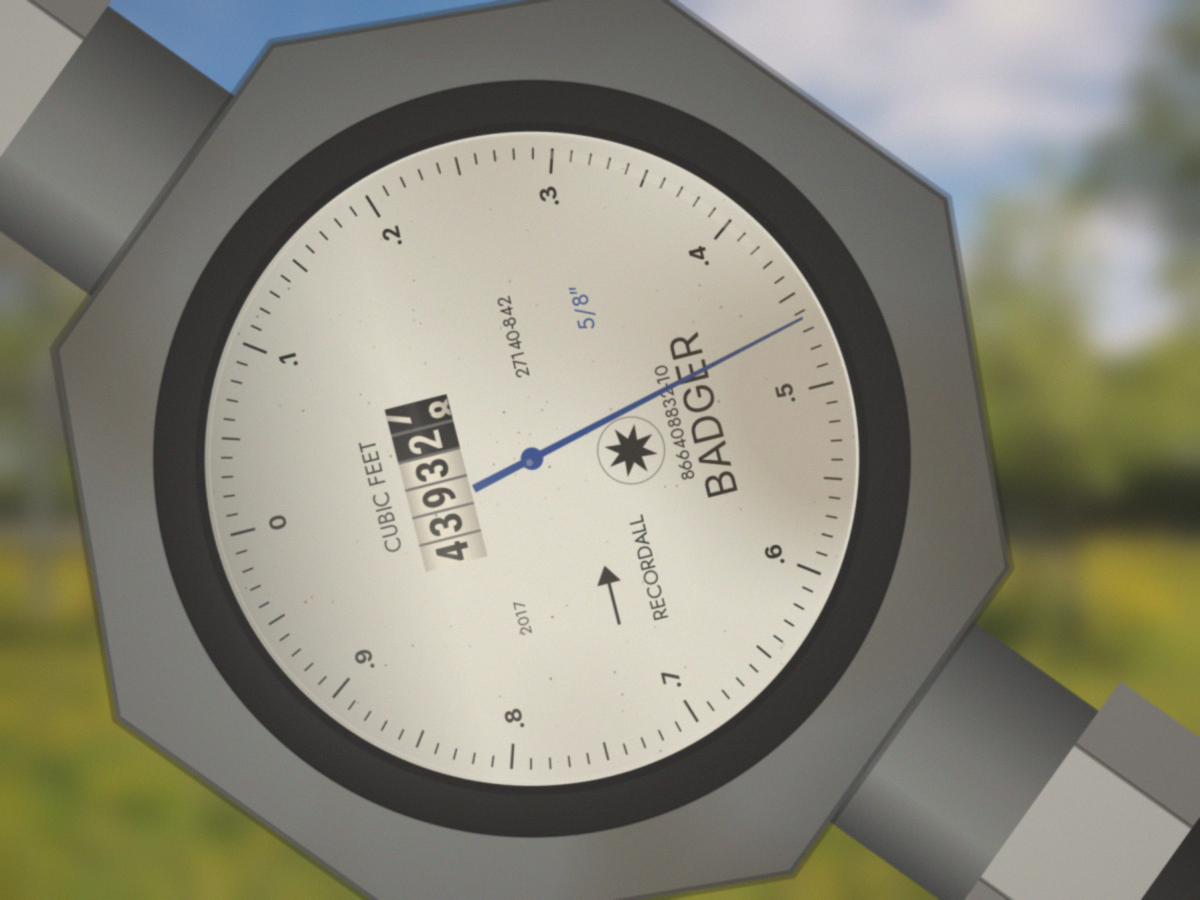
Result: 439327.46
